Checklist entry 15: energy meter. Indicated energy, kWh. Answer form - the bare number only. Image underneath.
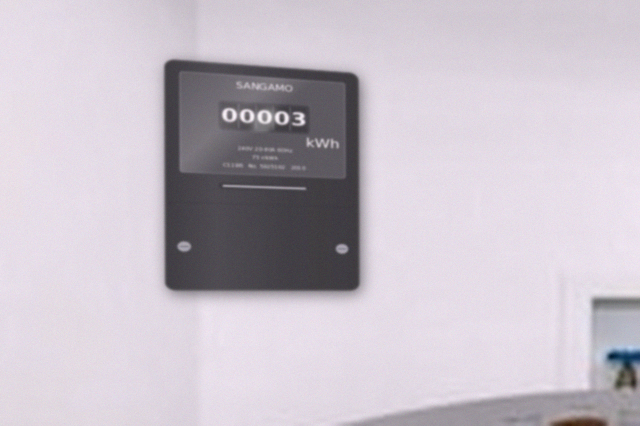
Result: 3
